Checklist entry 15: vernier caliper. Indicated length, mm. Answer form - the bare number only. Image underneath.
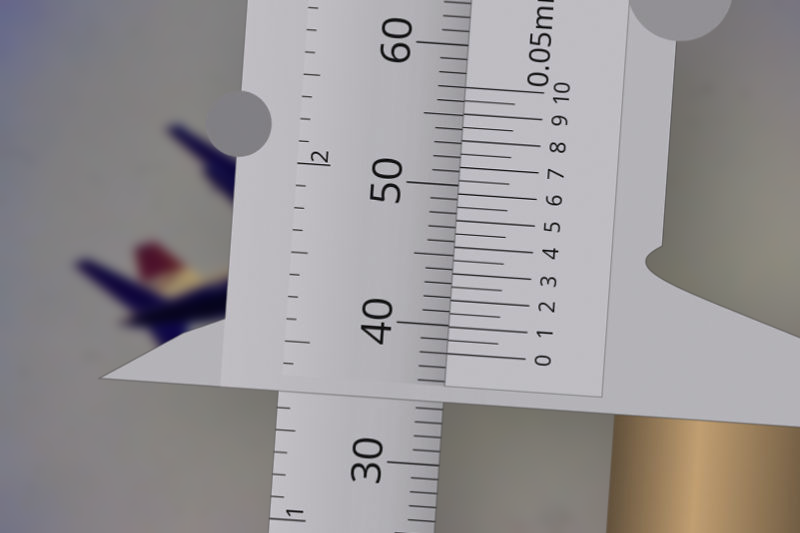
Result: 38.0
